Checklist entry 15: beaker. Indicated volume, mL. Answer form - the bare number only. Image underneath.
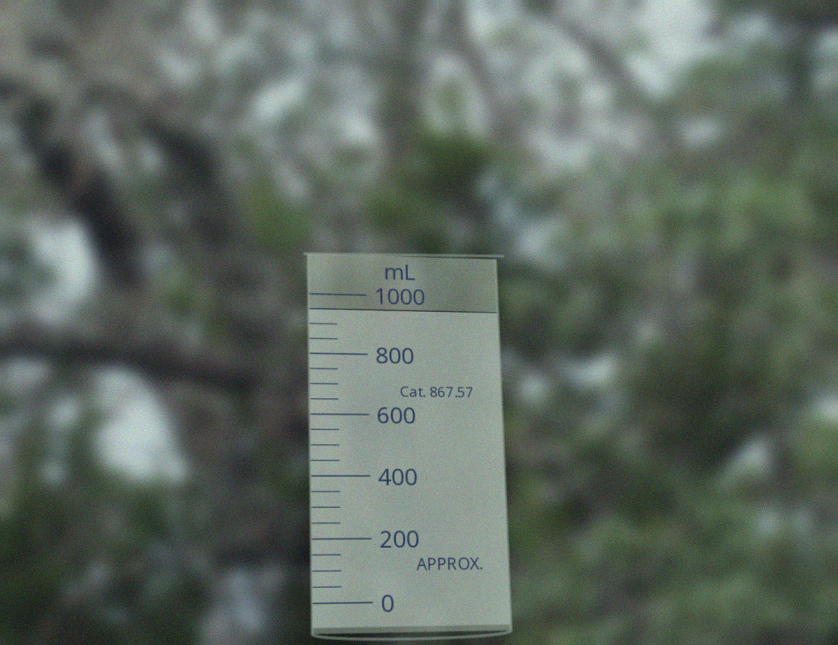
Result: 950
